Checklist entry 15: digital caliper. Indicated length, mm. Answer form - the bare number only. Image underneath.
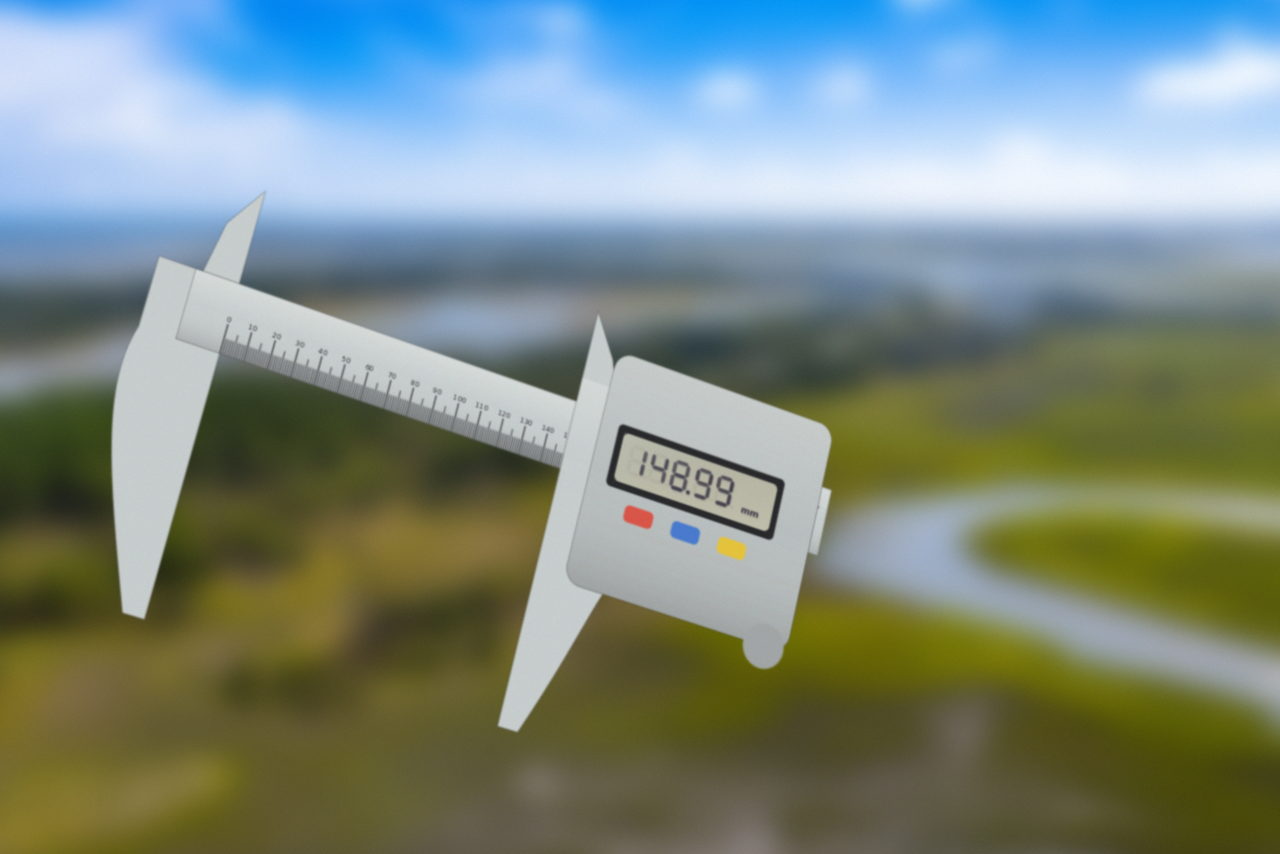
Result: 148.99
